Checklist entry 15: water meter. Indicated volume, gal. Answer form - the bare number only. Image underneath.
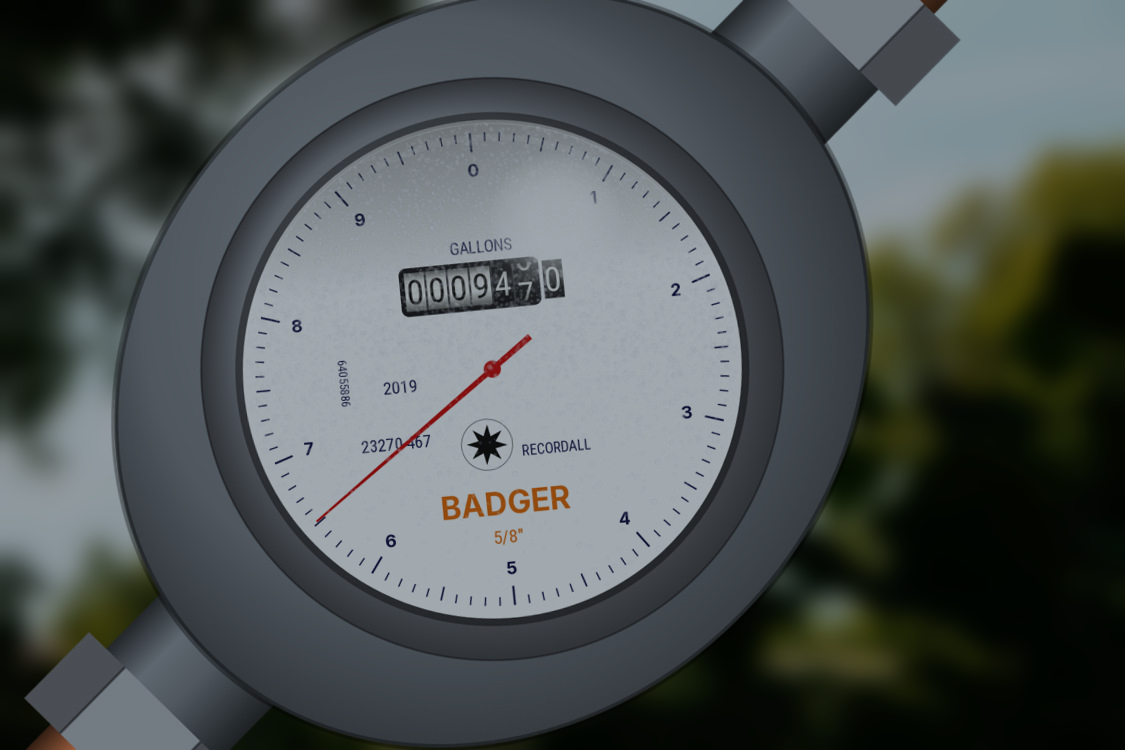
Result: 9466.5
